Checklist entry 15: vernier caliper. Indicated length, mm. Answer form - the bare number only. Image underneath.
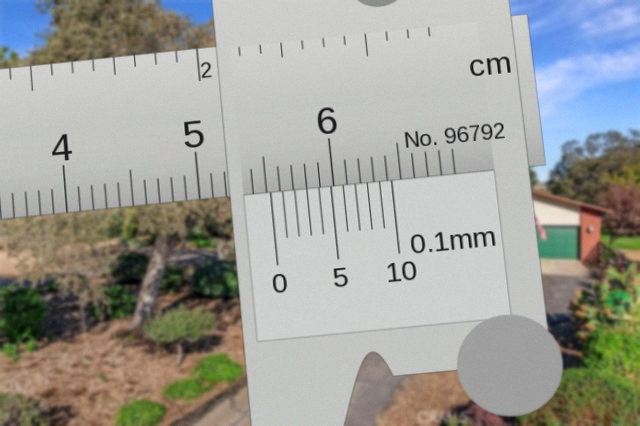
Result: 55.3
